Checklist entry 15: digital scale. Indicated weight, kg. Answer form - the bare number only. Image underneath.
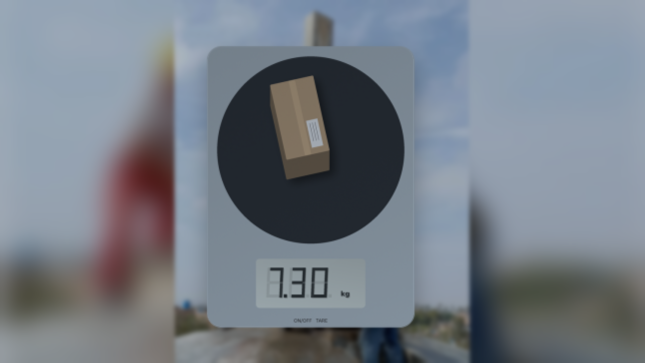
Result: 7.30
